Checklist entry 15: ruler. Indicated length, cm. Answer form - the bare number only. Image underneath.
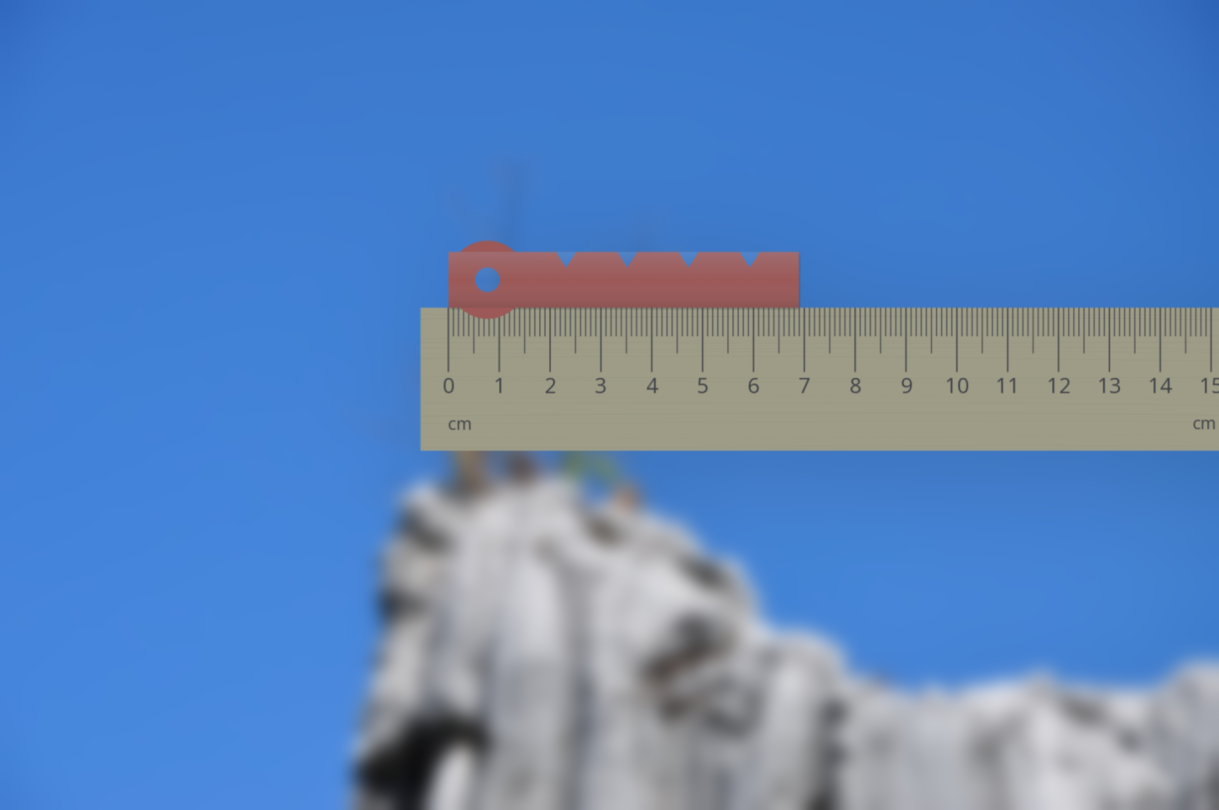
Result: 6.9
